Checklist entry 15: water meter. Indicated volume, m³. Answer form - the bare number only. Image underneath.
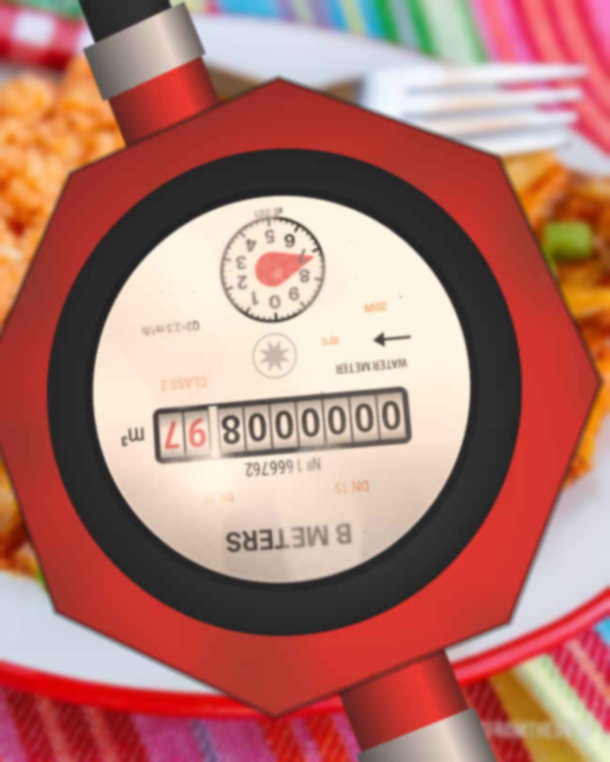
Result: 8.977
